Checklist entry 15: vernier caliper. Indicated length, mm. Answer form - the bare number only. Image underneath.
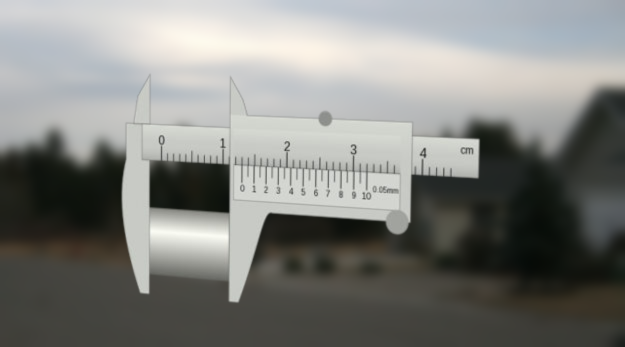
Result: 13.0
